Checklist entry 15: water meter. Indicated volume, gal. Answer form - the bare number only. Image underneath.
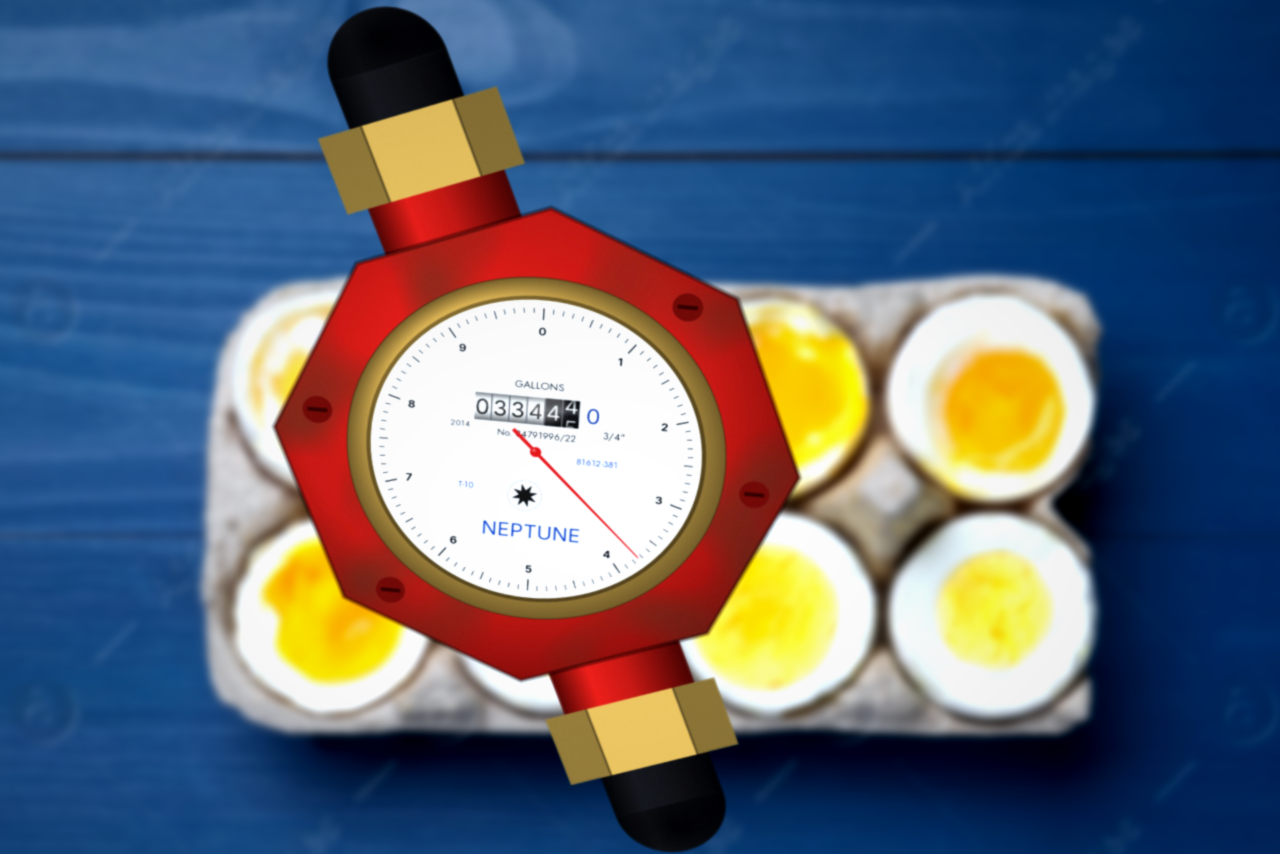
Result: 334443.7
